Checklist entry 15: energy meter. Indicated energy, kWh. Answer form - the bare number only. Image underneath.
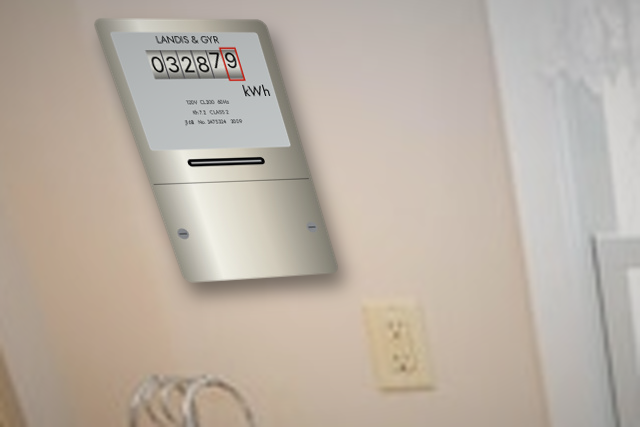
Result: 3287.9
